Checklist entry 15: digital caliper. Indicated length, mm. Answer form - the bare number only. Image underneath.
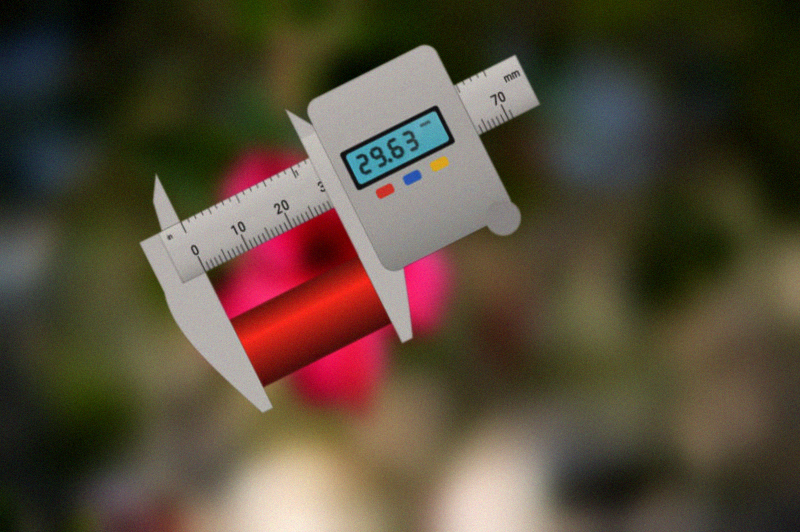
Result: 29.63
